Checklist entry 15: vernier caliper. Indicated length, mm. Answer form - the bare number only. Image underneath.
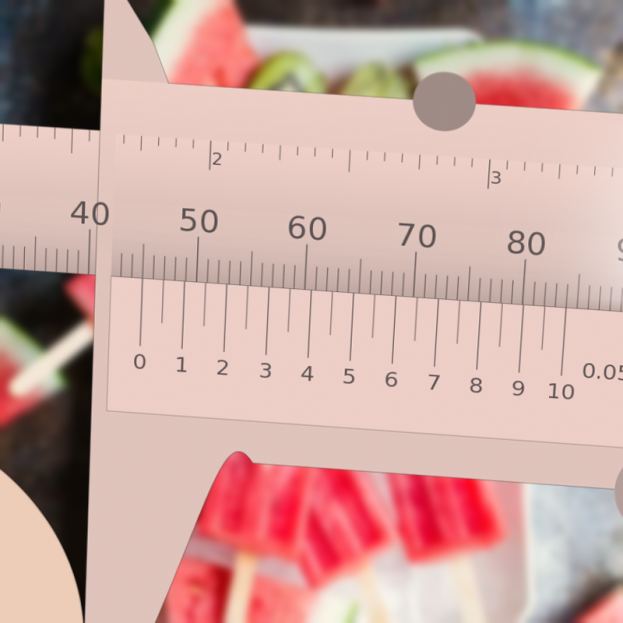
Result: 45.0
